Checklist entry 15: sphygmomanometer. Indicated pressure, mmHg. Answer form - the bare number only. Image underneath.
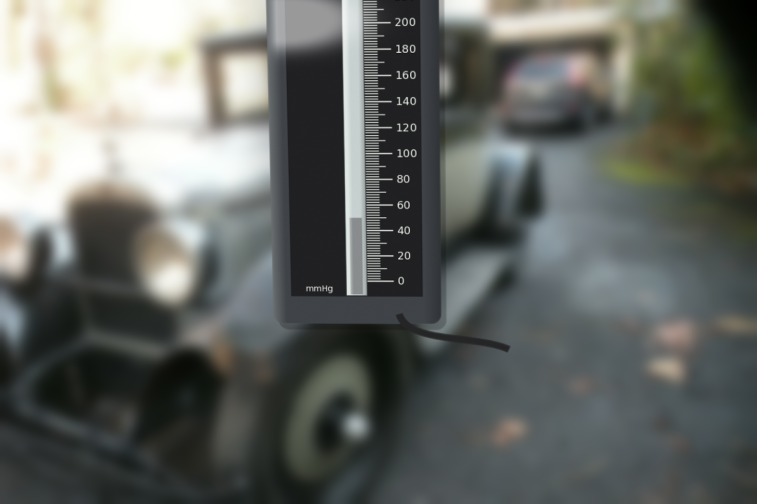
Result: 50
